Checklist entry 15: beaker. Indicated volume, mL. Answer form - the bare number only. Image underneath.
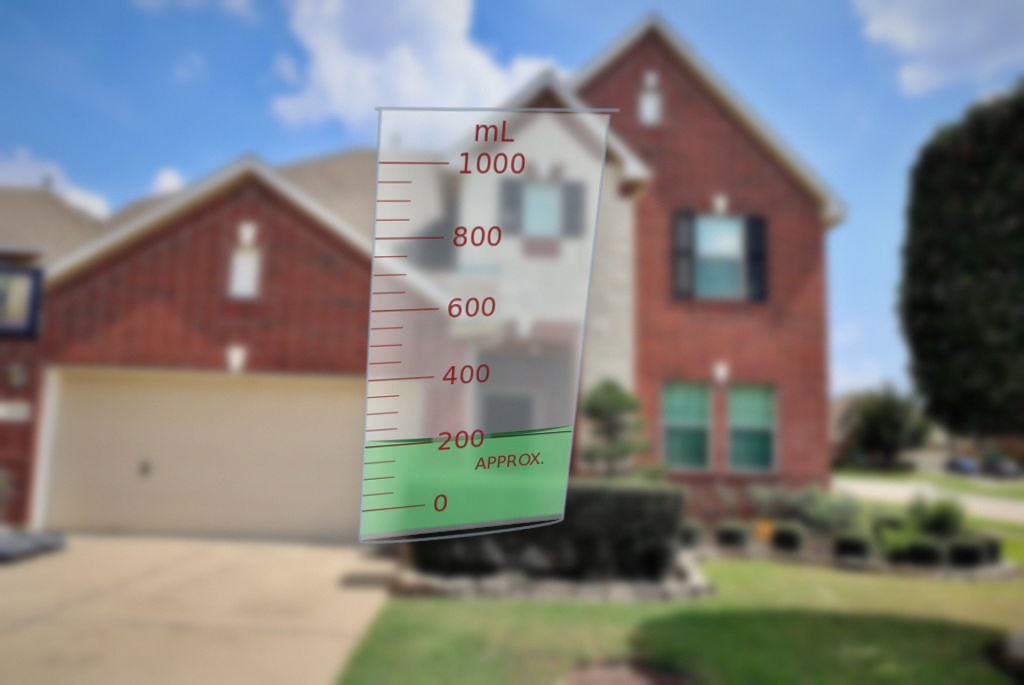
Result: 200
